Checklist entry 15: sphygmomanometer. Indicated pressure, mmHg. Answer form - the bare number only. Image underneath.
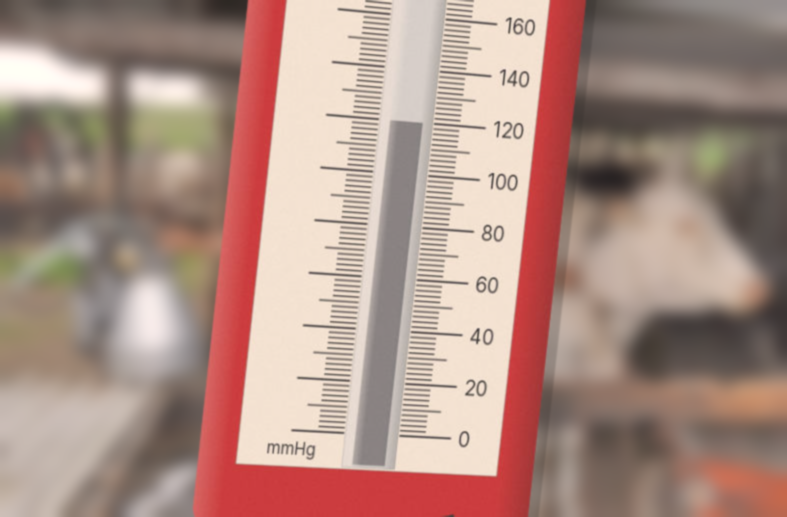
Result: 120
